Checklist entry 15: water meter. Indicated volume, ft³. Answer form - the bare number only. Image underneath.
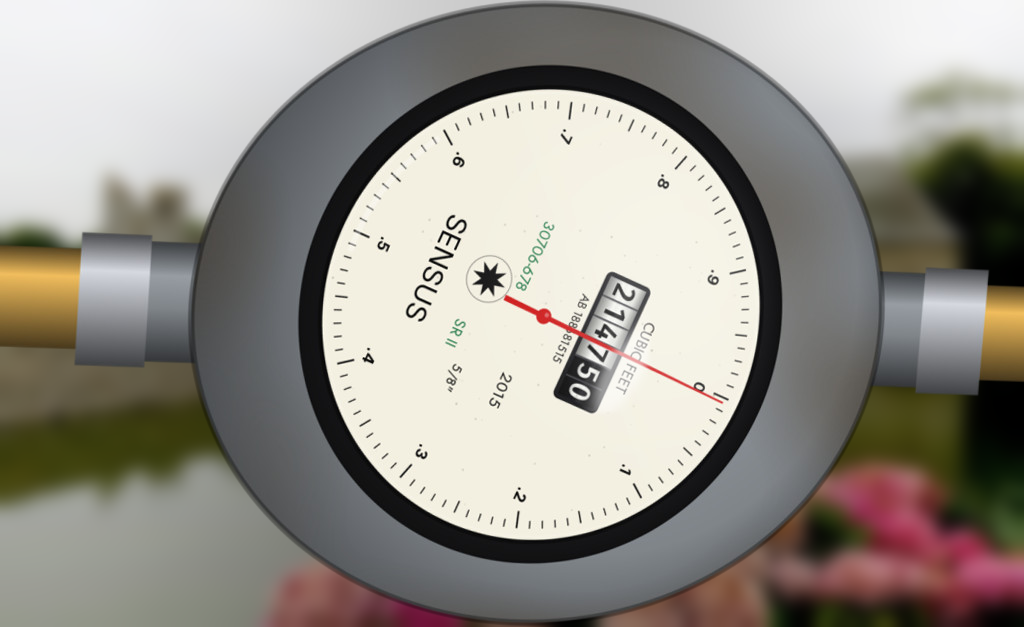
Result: 214750.00
